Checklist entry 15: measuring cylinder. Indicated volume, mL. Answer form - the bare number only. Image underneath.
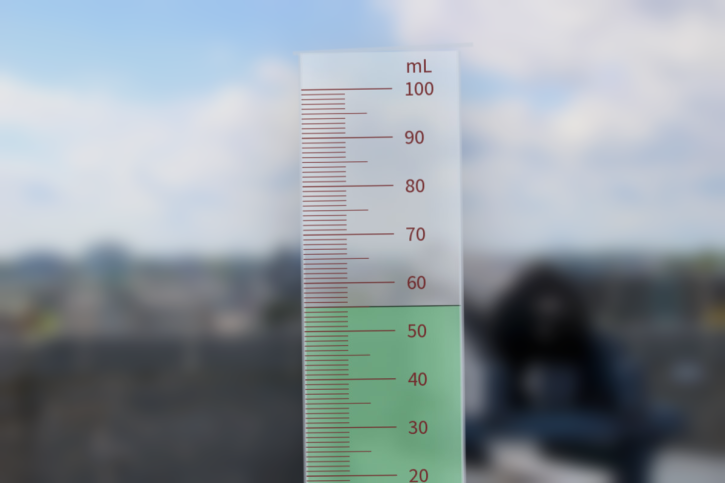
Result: 55
